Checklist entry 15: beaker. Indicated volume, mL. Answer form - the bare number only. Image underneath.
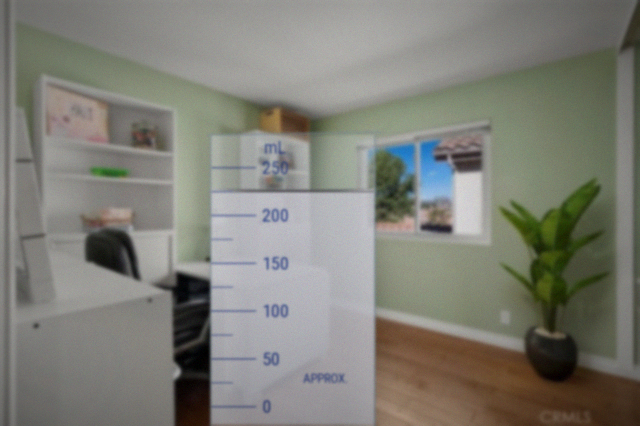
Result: 225
